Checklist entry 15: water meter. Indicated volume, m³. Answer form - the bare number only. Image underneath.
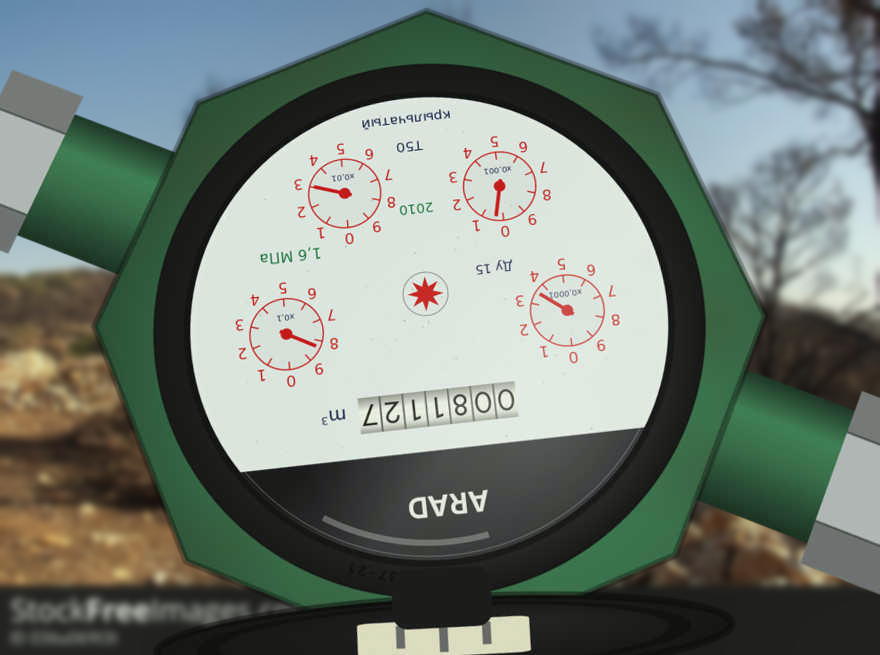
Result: 81127.8303
